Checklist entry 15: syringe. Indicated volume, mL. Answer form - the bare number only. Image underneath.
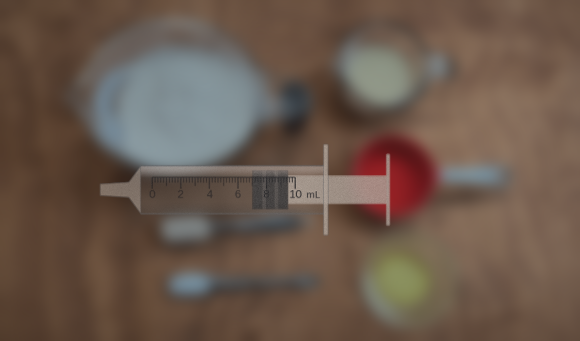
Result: 7
